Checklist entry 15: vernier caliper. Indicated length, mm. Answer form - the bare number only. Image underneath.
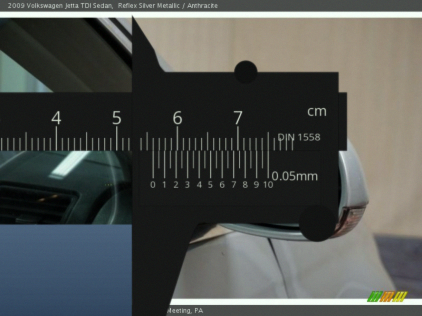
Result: 56.0
